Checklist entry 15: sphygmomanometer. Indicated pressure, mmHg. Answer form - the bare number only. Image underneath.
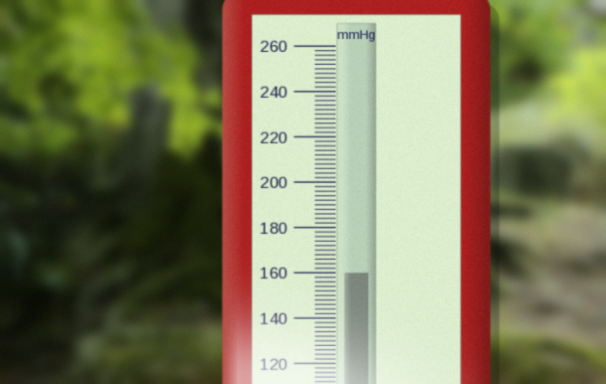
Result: 160
